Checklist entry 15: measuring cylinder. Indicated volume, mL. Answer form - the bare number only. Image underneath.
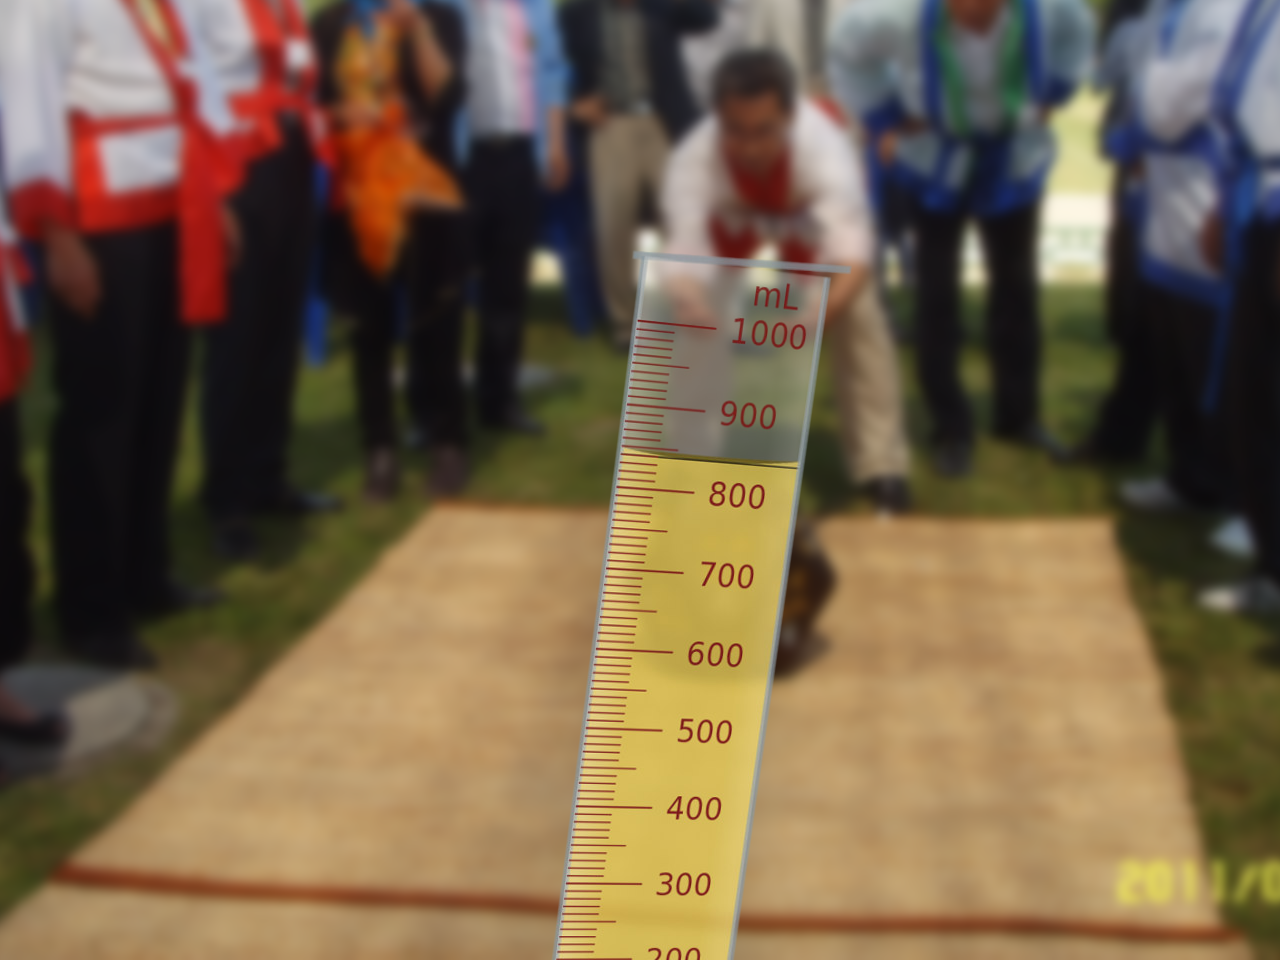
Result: 840
